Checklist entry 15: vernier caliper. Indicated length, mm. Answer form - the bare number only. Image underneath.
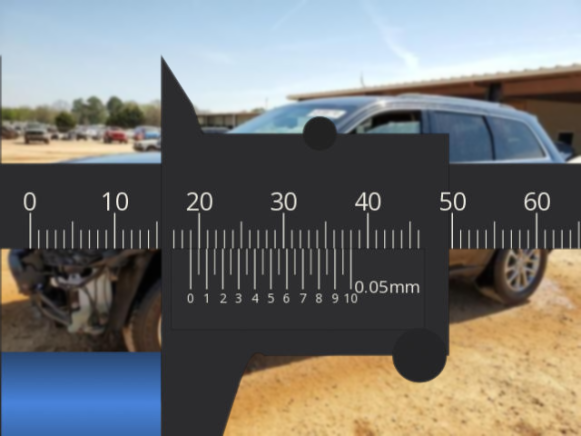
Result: 19.0
